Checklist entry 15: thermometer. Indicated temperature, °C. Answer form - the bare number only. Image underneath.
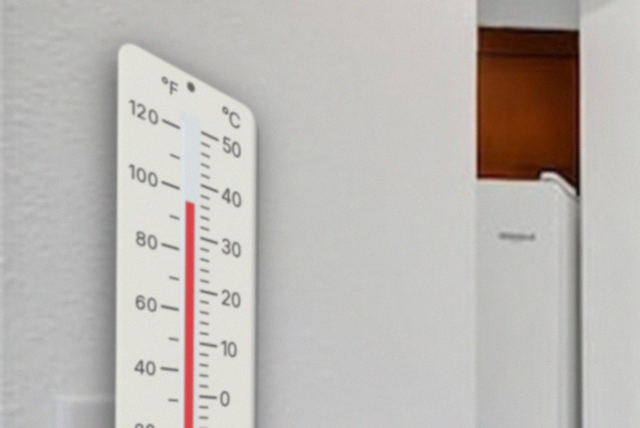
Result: 36
